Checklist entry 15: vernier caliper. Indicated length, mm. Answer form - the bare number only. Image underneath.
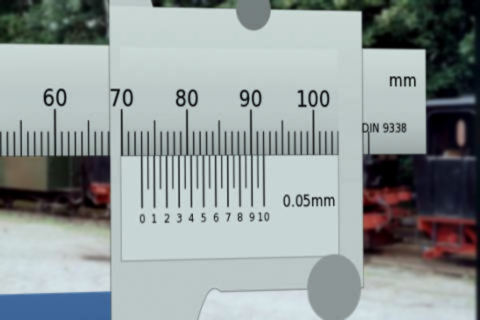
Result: 73.0
